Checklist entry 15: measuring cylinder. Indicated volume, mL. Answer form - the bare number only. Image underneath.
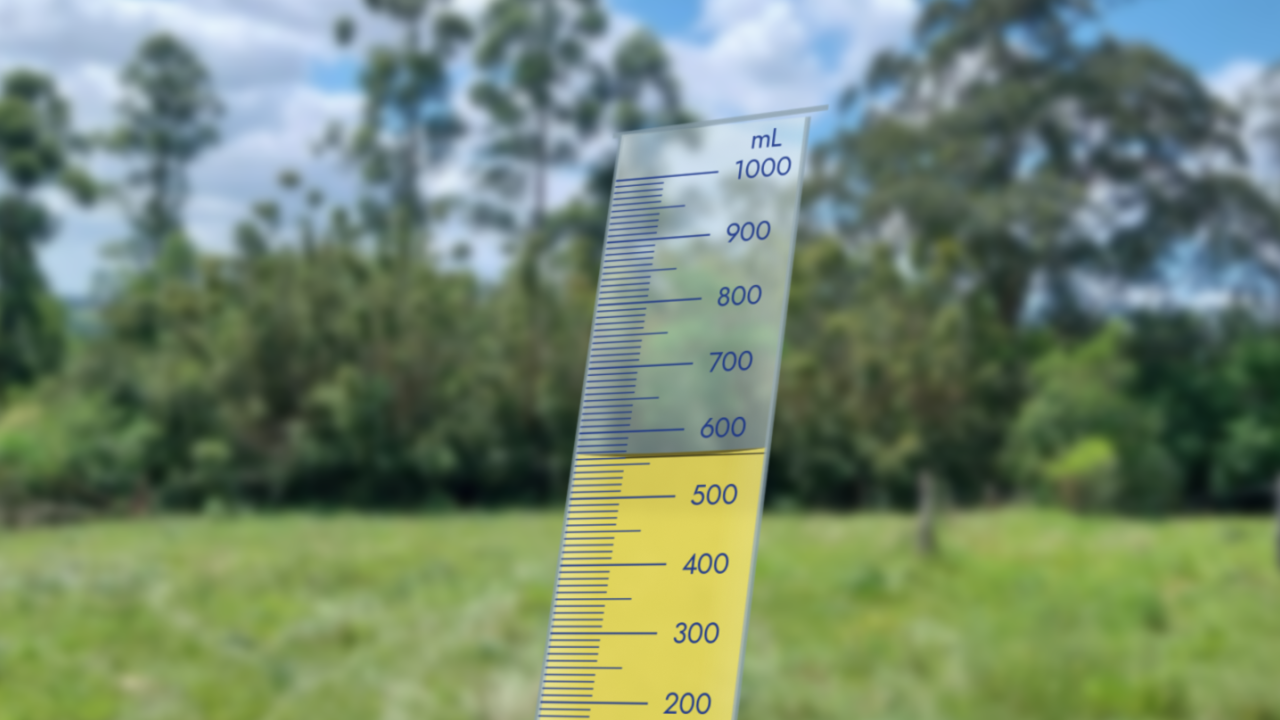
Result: 560
